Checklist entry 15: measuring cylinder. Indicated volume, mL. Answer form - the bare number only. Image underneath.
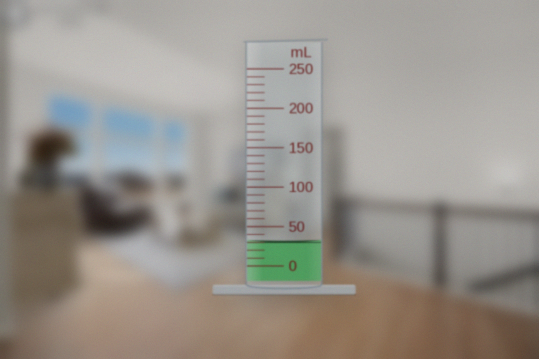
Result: 30
